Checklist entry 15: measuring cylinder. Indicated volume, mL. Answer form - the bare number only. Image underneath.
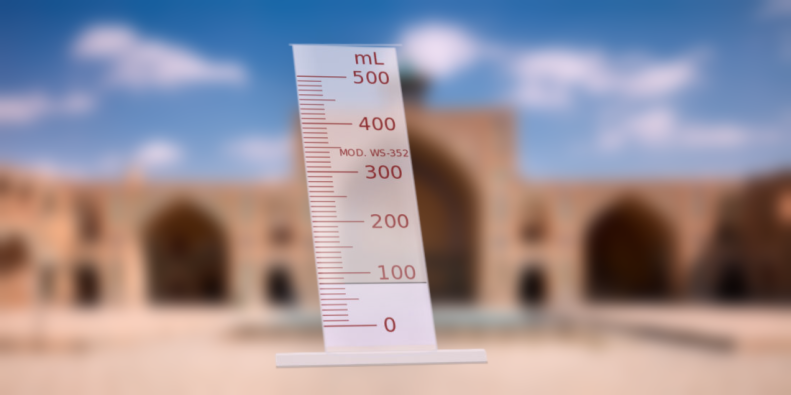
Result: 80
